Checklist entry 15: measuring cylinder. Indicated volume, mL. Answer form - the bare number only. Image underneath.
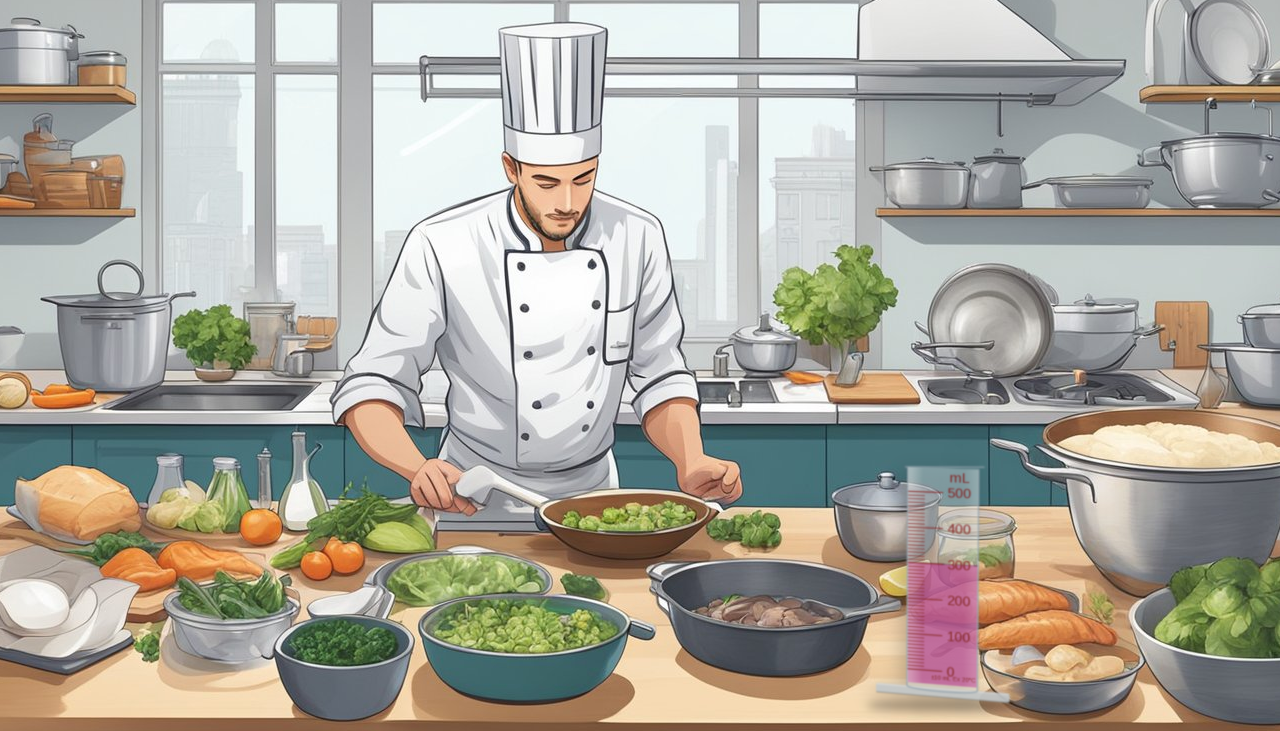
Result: 300
